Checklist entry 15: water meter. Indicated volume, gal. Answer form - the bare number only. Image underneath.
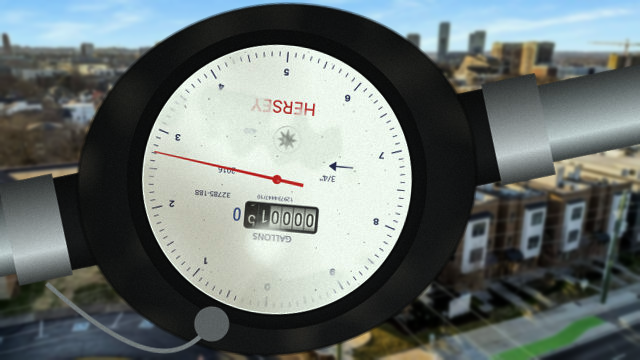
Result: 152.7
